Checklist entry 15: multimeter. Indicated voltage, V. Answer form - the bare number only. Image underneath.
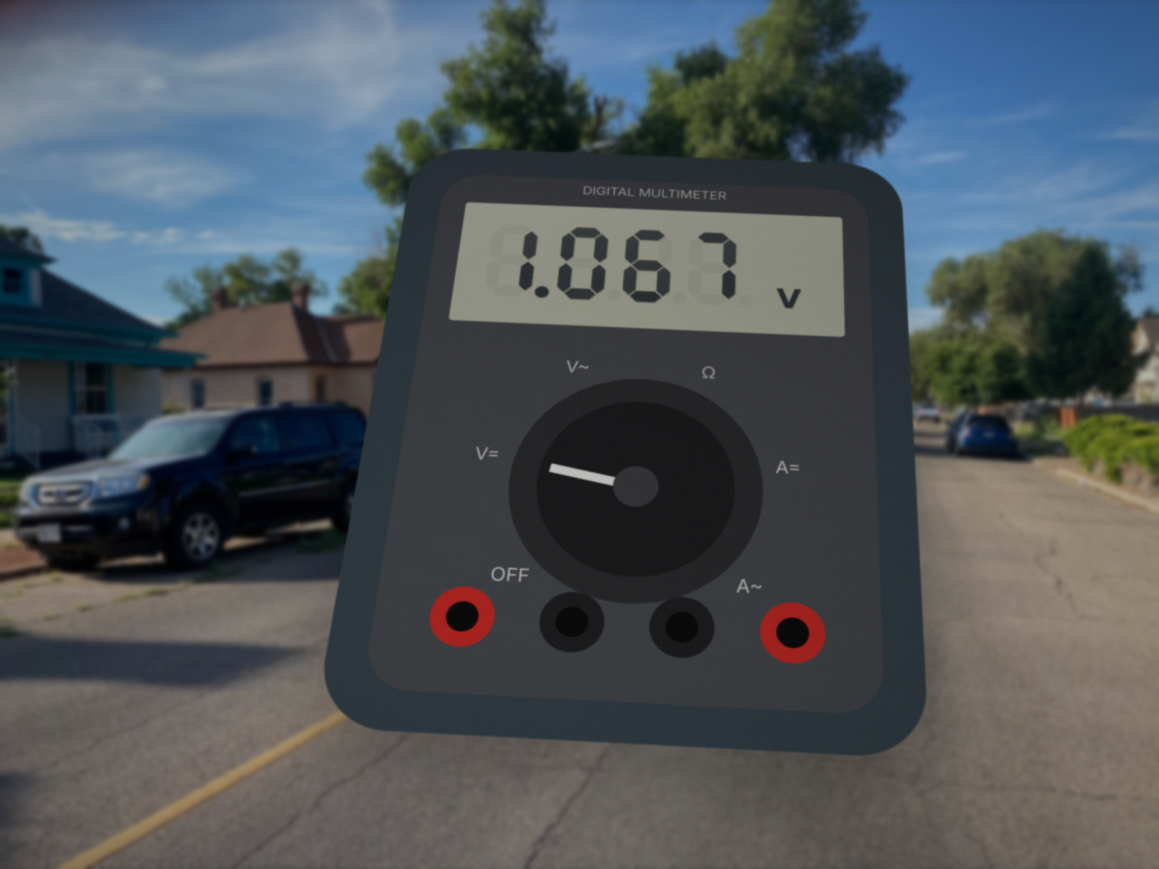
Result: 1.067
